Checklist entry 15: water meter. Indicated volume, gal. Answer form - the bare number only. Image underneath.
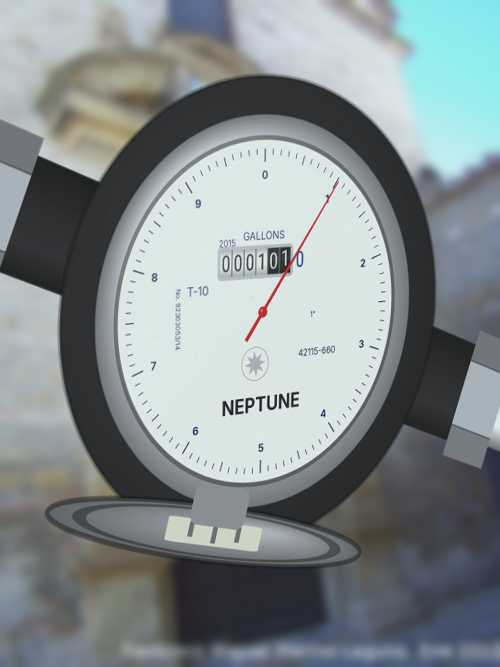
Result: 1011.0
